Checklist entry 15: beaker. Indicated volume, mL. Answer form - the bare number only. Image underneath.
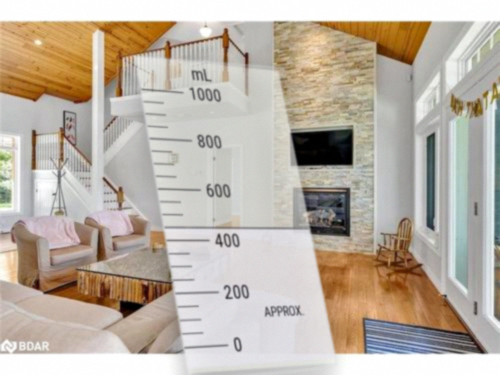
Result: 450
